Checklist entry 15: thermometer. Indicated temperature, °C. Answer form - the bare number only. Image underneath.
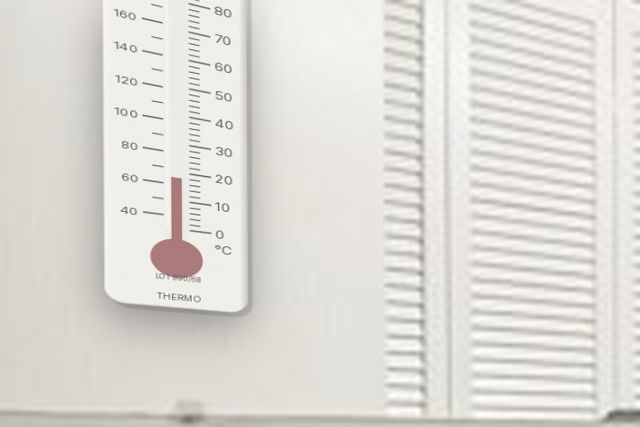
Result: 18
